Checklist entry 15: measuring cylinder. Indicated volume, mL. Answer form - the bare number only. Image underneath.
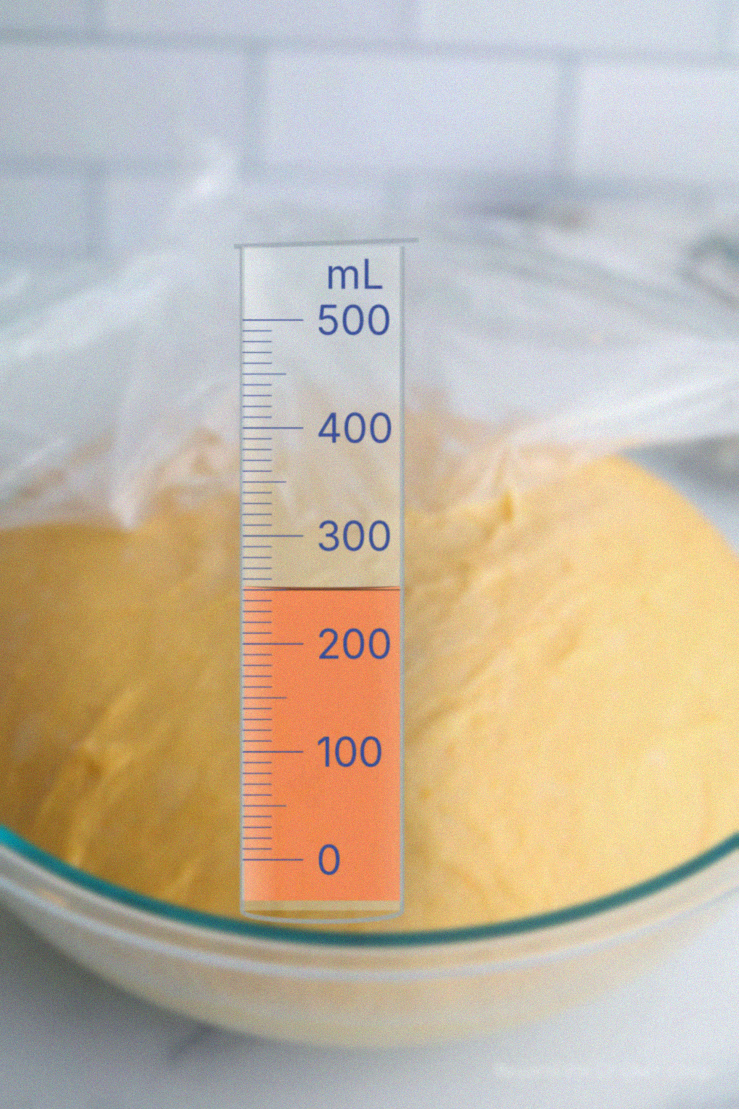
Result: 250
